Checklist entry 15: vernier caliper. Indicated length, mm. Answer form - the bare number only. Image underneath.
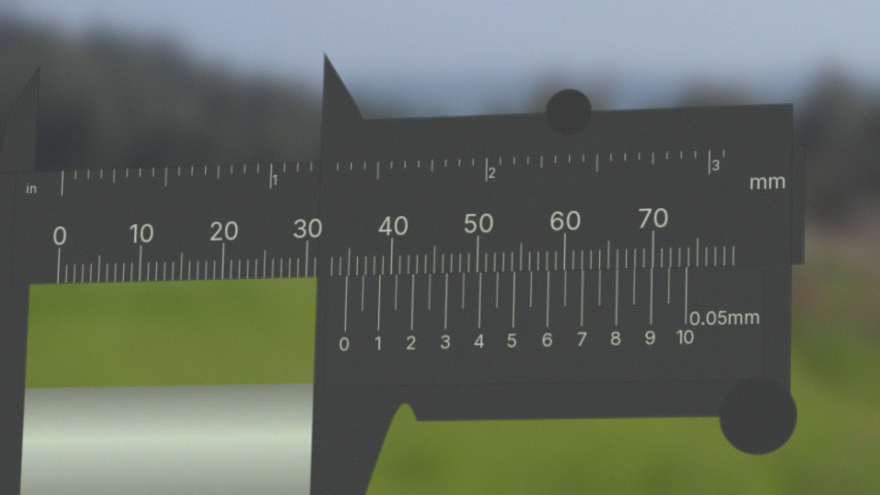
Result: 34.8
